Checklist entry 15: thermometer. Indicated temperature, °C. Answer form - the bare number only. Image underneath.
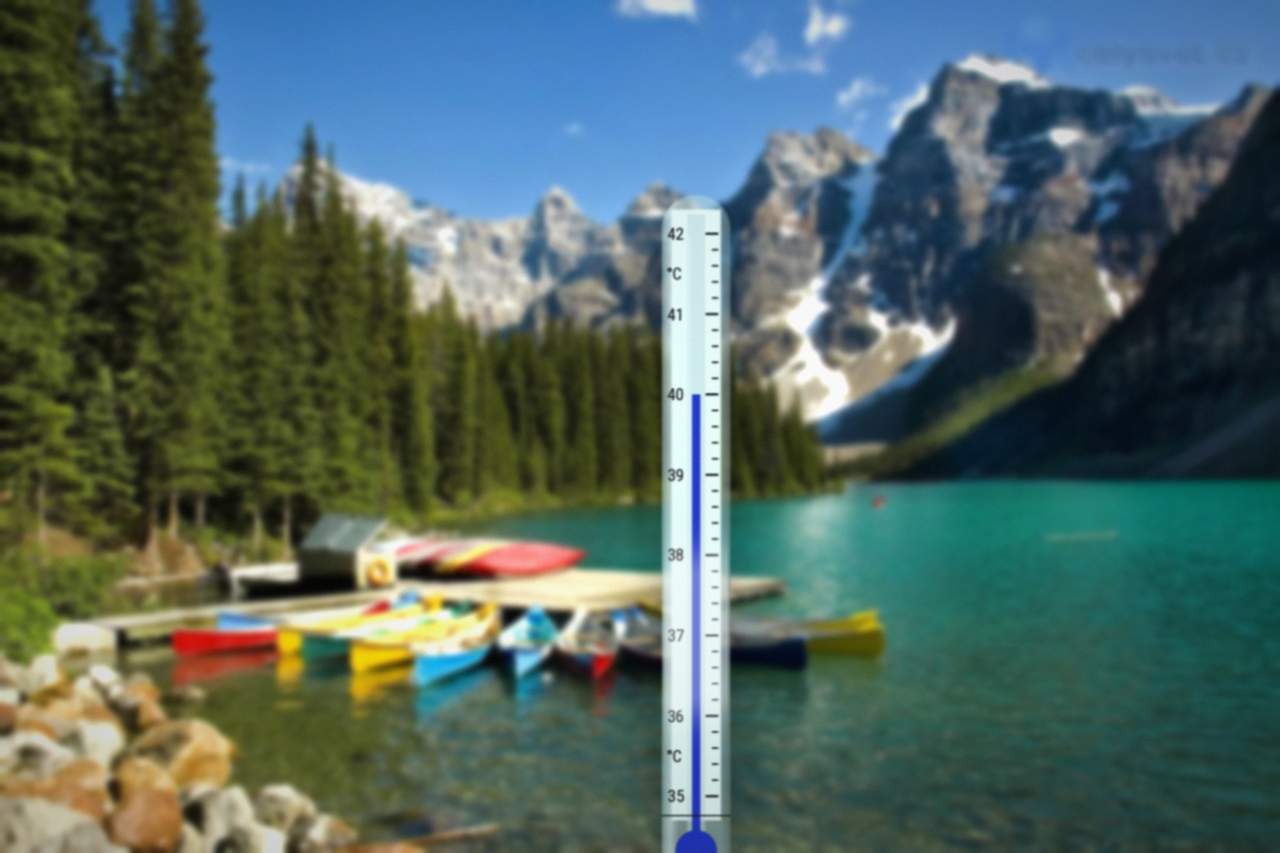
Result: 40
